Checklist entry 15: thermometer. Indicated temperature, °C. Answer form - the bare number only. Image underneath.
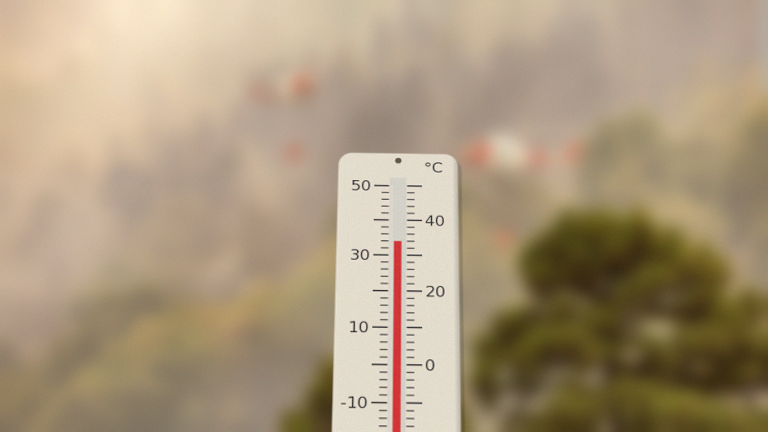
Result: 34
